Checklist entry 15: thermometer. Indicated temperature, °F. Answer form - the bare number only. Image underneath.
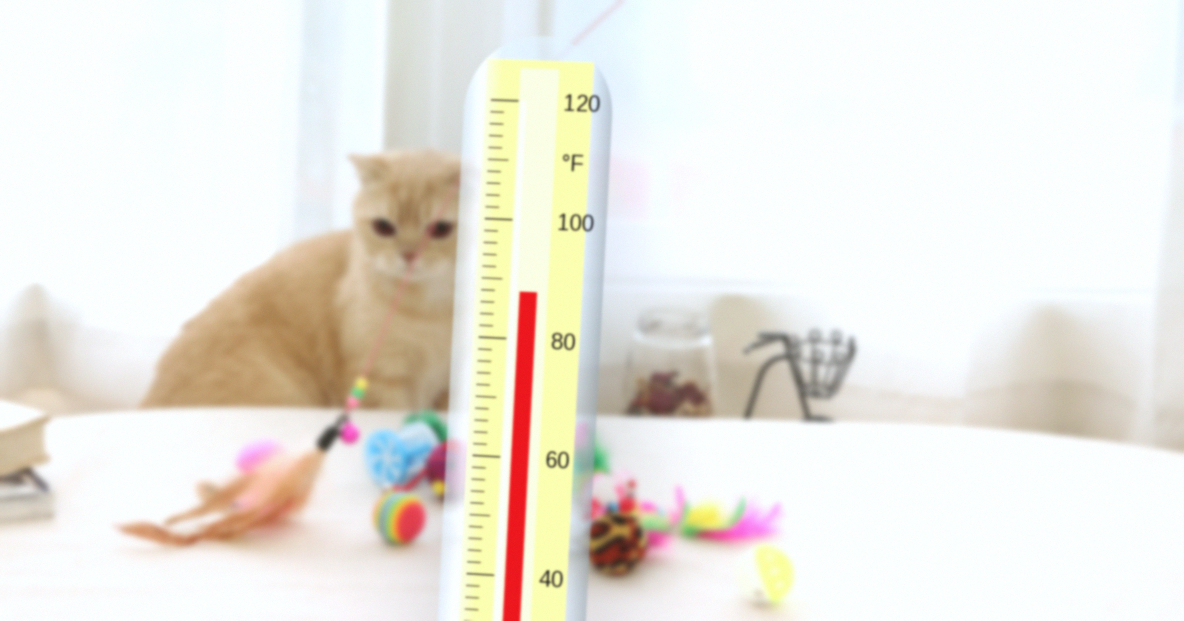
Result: 88
